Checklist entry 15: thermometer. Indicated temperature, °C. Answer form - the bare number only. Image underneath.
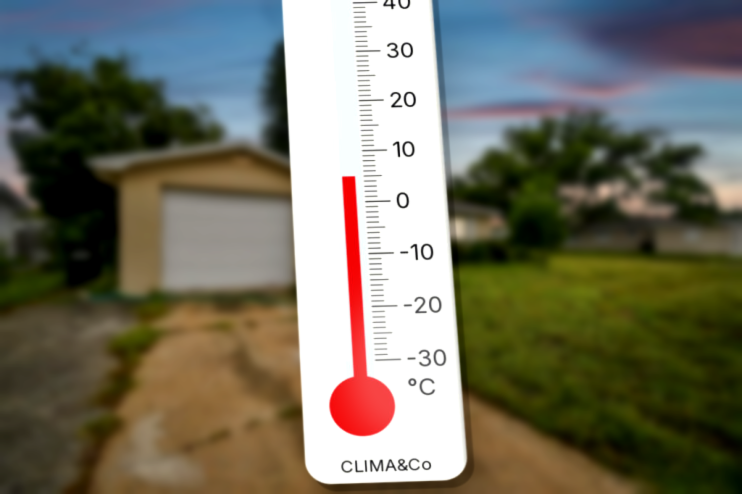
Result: 5
